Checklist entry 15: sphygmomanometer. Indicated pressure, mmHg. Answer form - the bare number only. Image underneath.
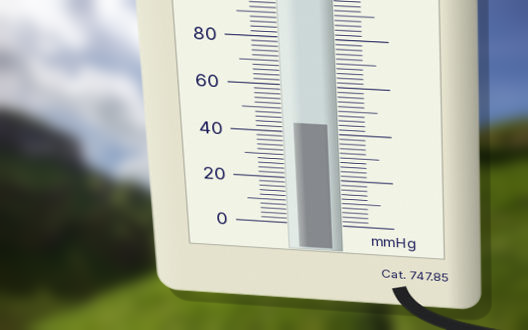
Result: 44
